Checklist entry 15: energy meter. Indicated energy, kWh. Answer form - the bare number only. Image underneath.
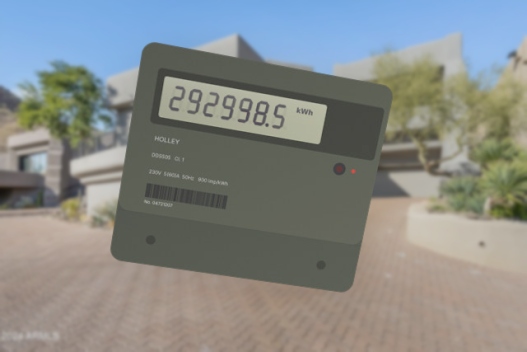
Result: 292998.5
